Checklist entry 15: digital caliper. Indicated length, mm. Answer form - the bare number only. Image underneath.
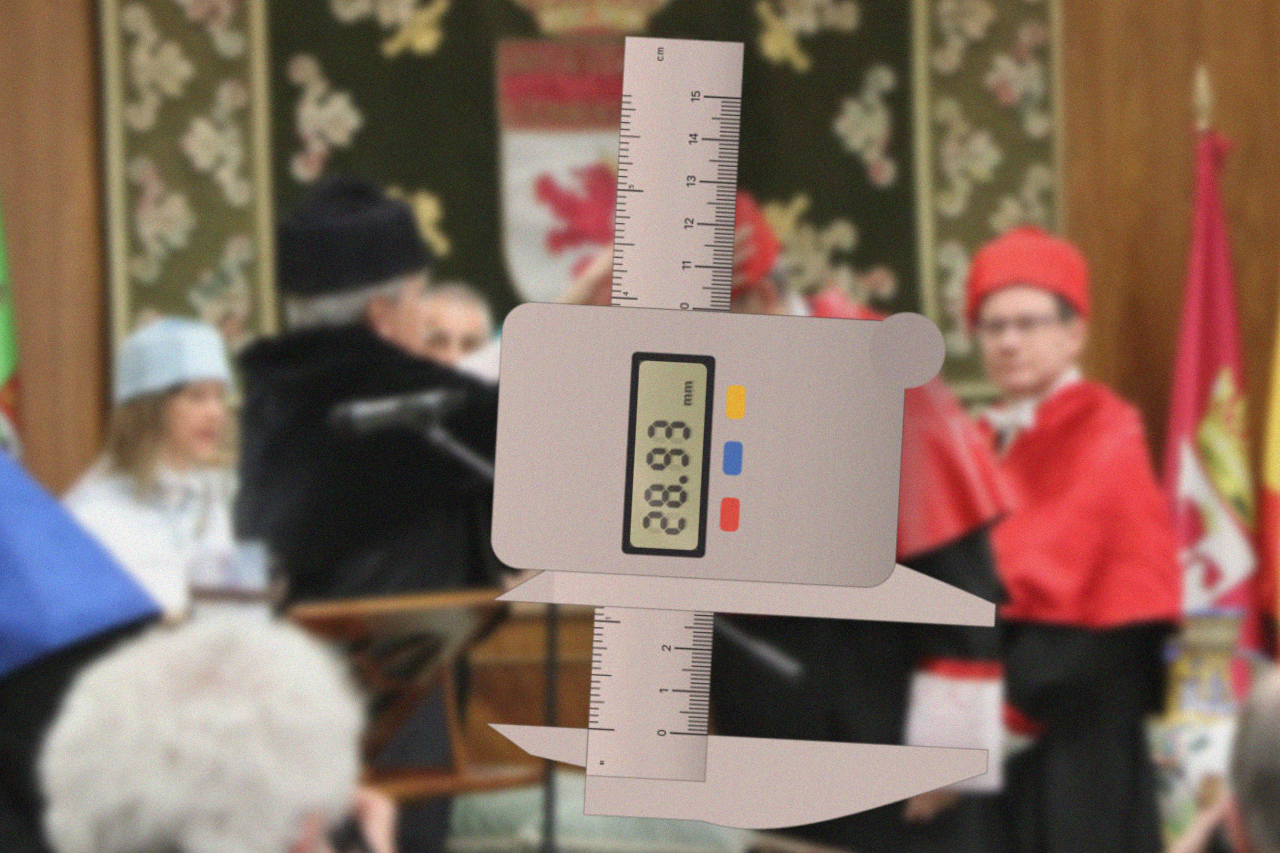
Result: 28.93
